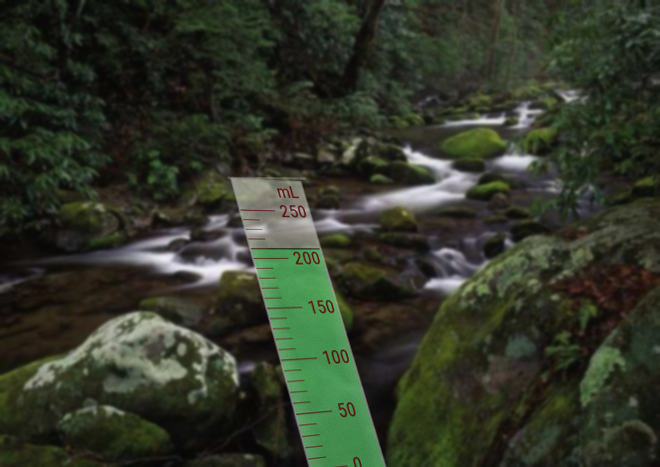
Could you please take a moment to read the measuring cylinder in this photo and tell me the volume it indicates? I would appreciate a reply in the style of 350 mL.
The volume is 210 mL
